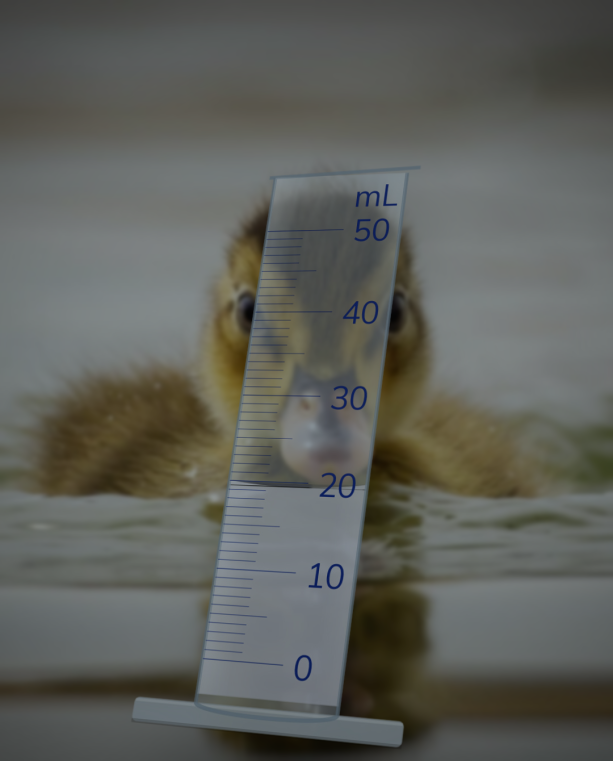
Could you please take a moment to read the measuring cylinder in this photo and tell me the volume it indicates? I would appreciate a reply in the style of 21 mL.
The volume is 19.5 mL
